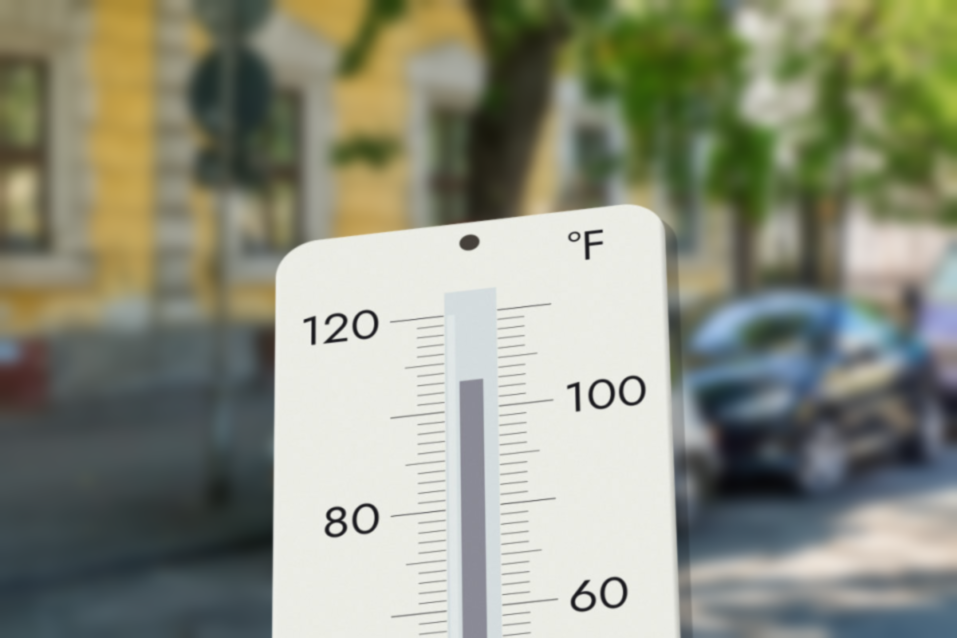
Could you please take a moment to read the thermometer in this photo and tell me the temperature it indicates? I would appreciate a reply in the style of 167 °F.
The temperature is 106 °F
